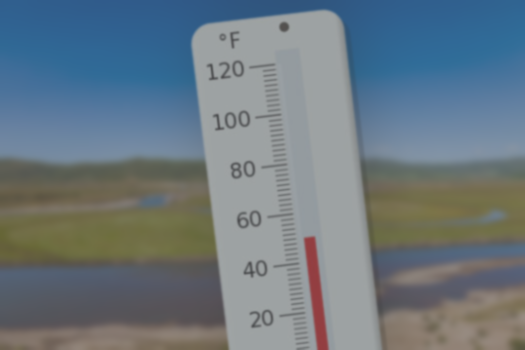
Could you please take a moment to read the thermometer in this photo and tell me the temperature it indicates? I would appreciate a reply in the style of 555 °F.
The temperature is 50 °F
